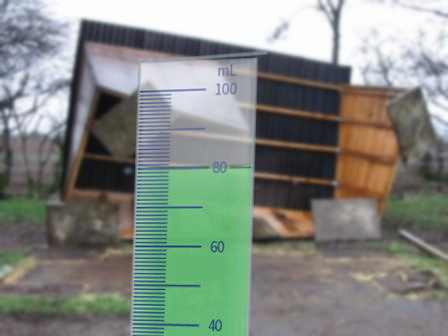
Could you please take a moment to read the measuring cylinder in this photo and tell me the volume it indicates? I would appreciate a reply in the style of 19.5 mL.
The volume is 80 mL
